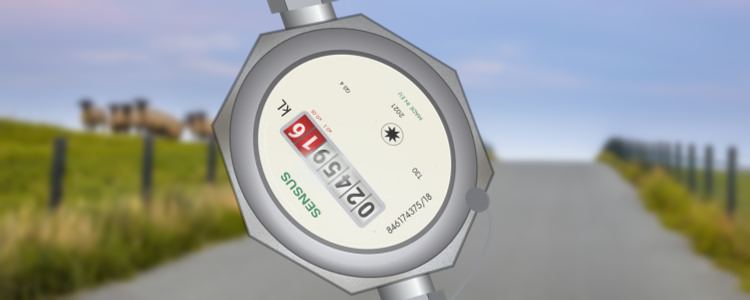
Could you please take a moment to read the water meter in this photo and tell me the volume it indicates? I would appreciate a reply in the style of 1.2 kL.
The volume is 2459.16 kL
